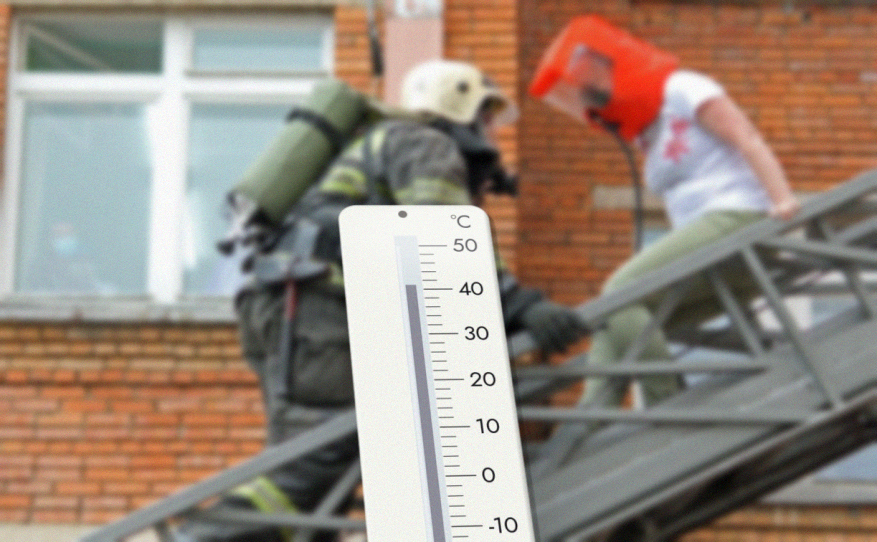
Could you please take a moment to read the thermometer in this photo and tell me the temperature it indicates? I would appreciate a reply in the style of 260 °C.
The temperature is 41 °C
